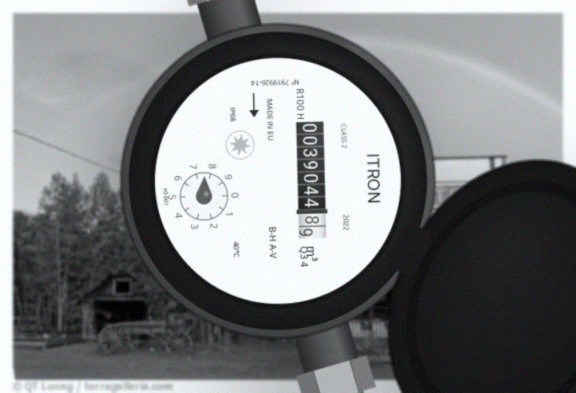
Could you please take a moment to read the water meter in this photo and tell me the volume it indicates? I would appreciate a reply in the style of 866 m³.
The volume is 39044.887 m³
